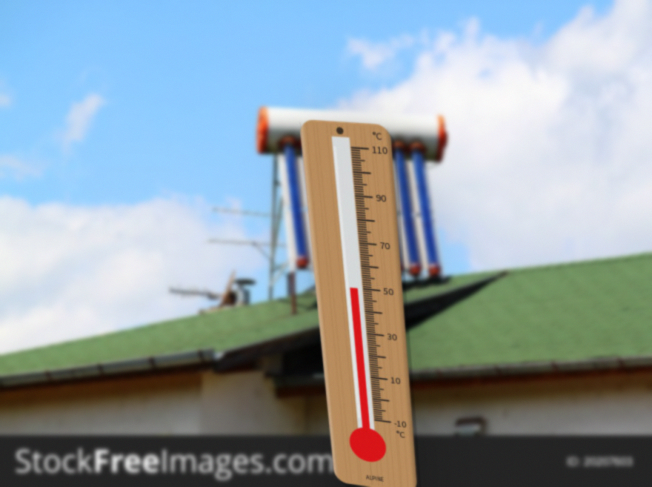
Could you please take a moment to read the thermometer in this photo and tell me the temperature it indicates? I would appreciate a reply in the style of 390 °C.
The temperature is 50 °C
